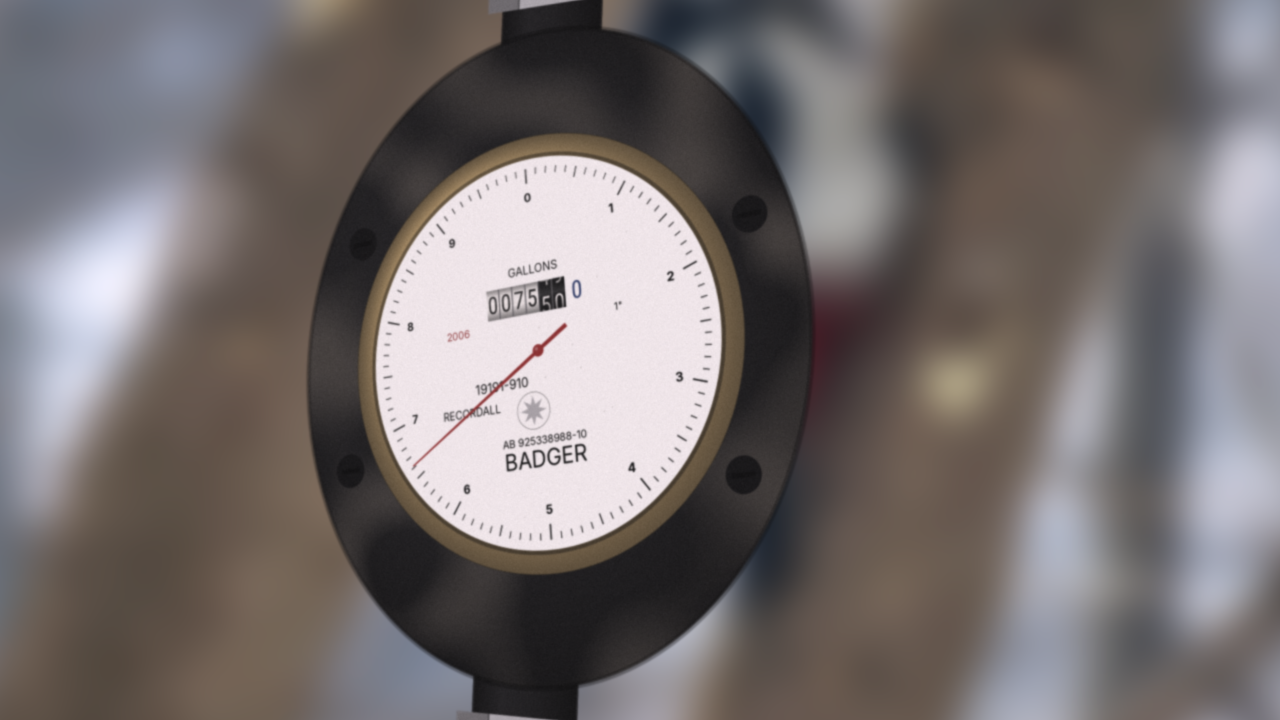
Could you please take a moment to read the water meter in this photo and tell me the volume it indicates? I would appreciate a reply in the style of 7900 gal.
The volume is 75496.6 gal
